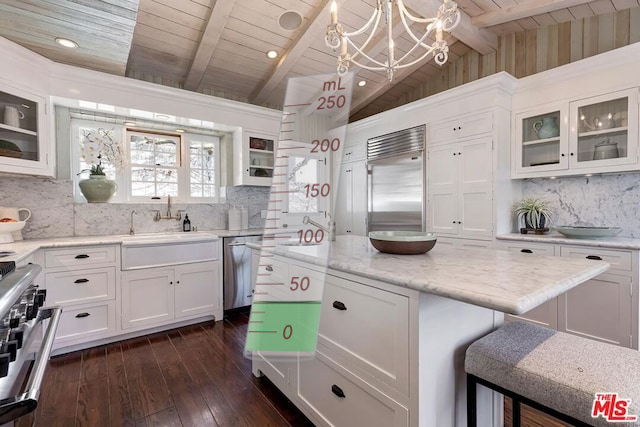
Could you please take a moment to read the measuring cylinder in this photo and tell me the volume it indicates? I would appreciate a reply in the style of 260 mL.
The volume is 30 mL
